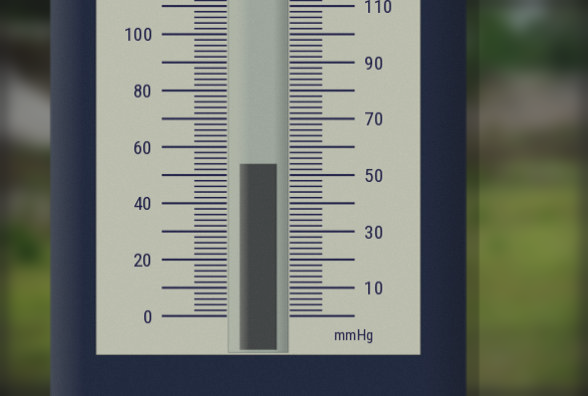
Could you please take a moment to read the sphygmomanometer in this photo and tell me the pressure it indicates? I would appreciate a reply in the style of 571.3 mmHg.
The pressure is 54 mmHg
